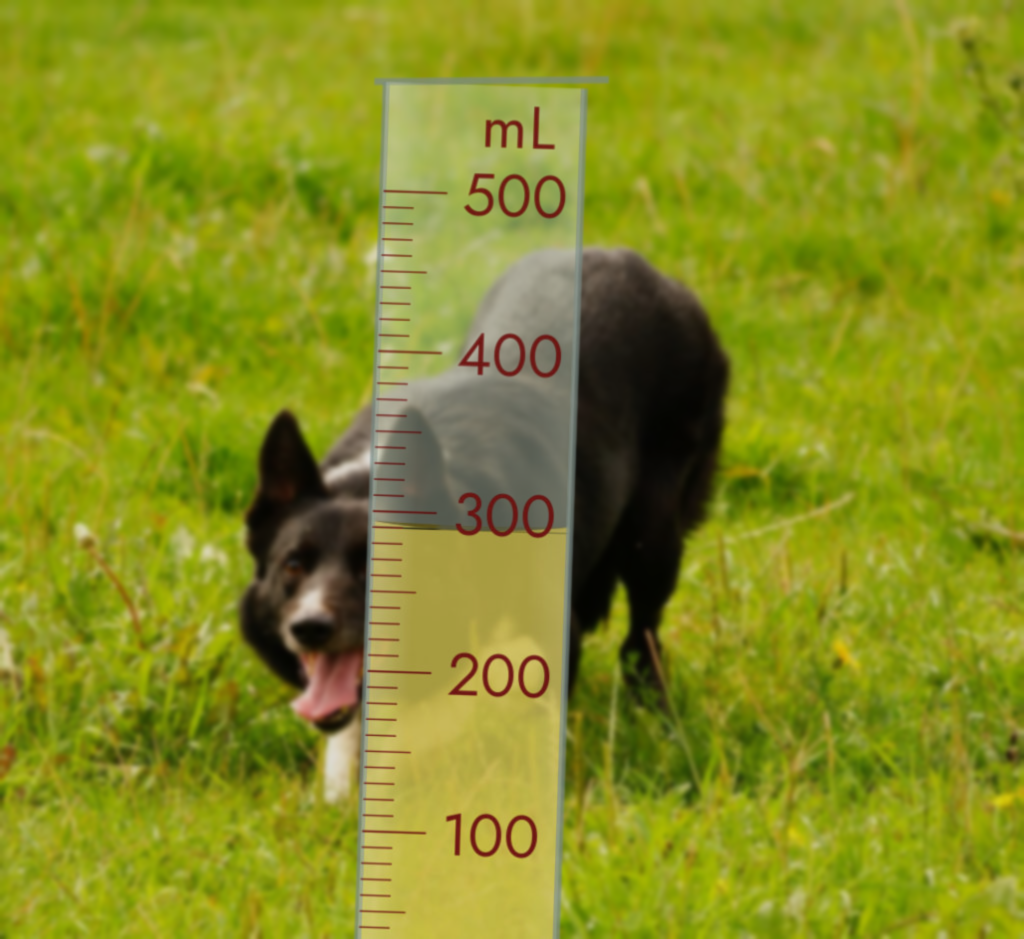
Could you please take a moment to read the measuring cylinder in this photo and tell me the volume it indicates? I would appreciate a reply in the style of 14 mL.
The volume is 290 mL
